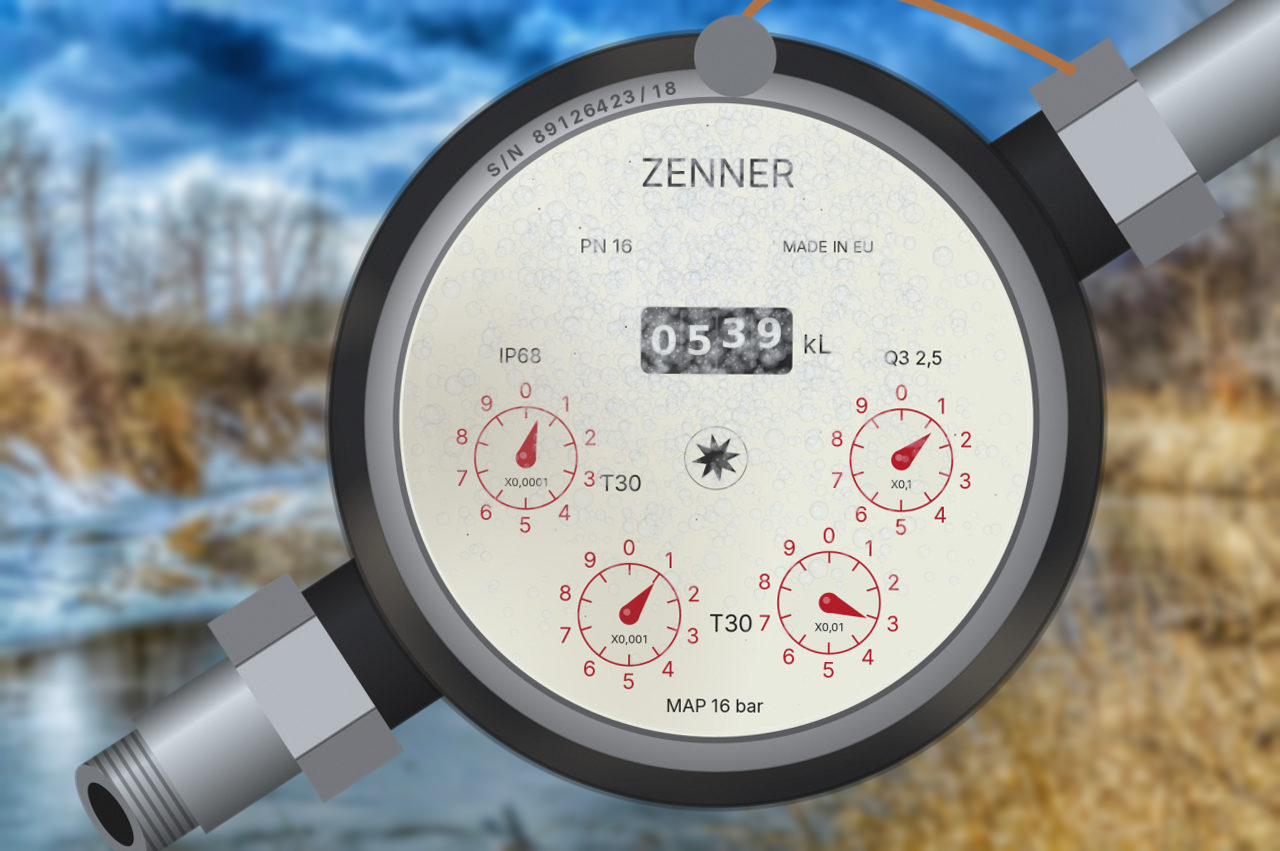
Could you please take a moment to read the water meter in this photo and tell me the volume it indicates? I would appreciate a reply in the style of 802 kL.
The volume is 539.1310 kL
